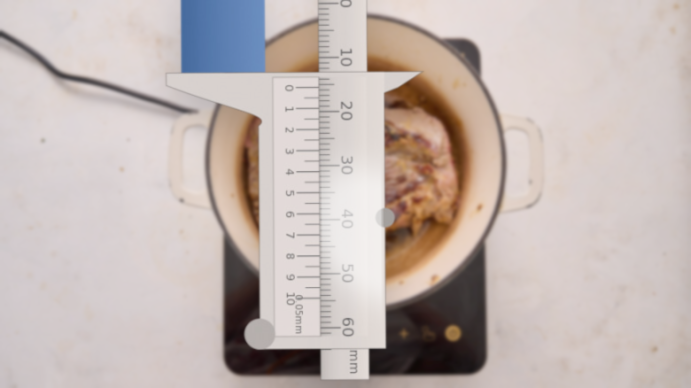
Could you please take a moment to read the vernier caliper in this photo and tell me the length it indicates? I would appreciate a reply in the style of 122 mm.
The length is 15.5 mm
